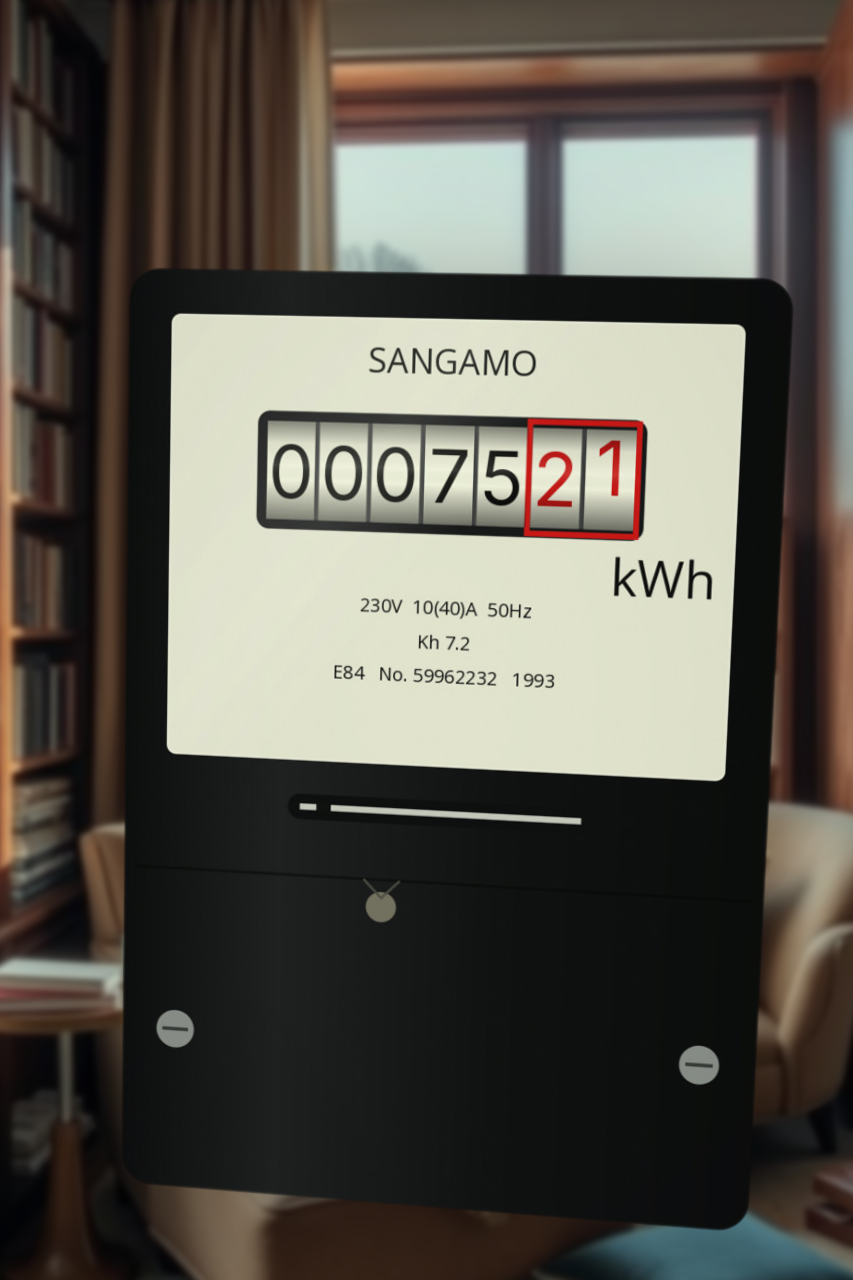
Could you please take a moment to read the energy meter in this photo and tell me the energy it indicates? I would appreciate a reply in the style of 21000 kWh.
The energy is 75.21 kWh
